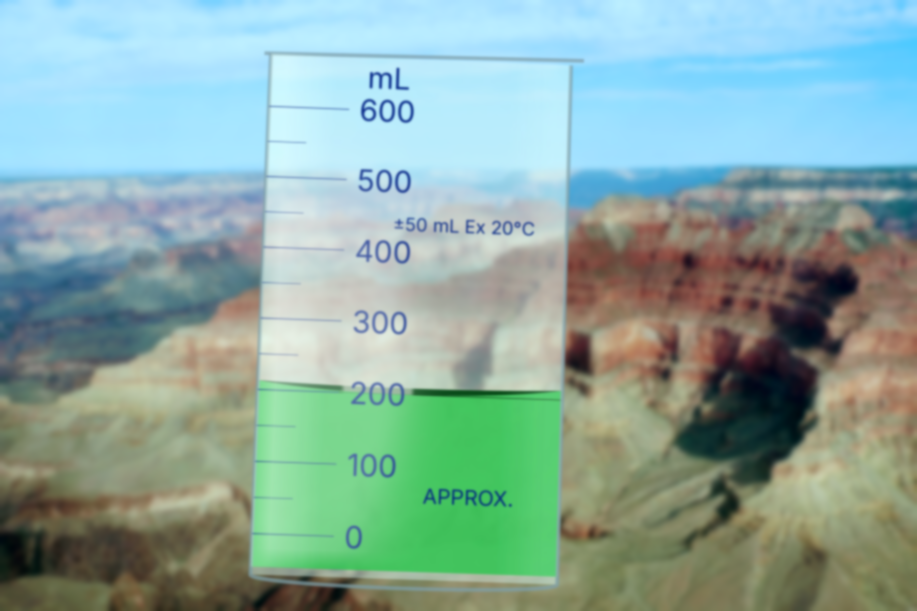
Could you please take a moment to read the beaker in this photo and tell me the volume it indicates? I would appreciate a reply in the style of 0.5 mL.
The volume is 200 mL
